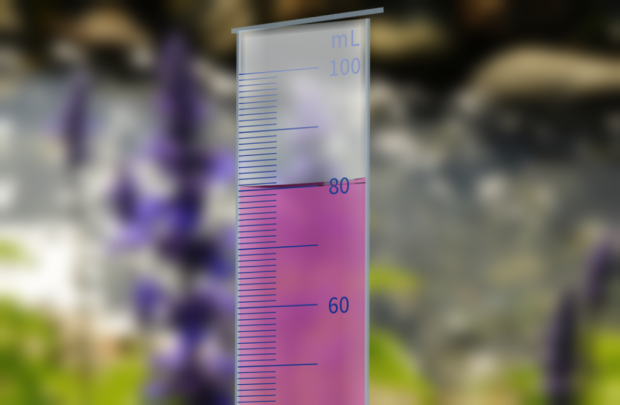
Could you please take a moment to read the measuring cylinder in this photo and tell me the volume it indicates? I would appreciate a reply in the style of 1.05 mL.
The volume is 80 mL
